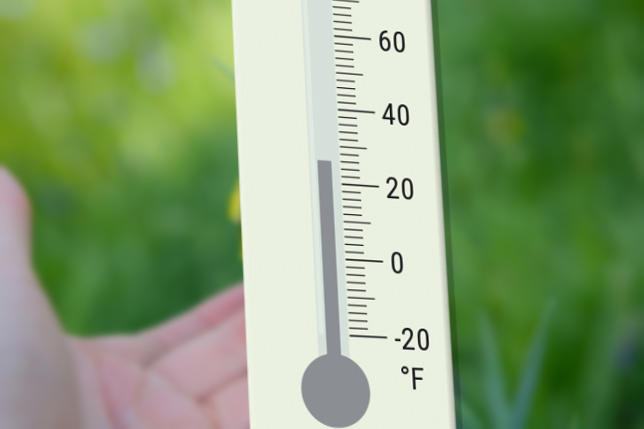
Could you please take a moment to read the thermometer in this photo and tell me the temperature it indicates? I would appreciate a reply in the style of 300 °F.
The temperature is 26 °F
